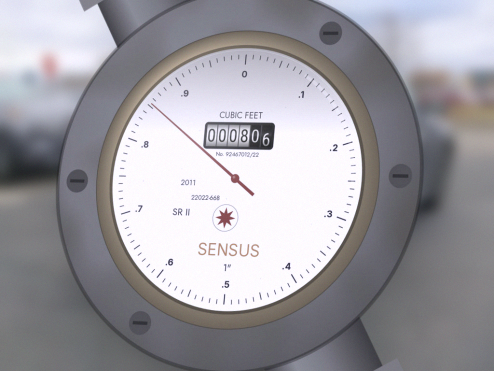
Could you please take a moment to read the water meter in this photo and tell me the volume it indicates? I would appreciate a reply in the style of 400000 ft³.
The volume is 805.85 ft³
